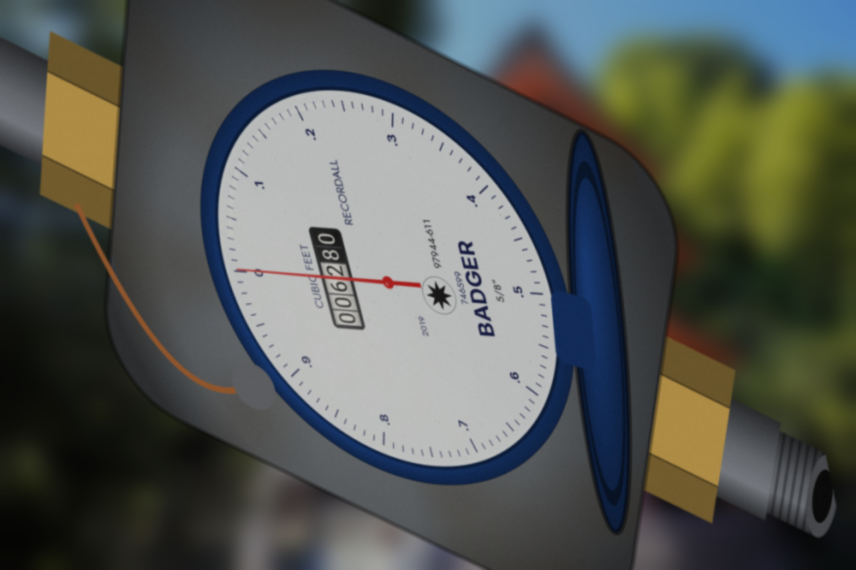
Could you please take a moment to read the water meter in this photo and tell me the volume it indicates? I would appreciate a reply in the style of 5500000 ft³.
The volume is 6280.00 ft³
